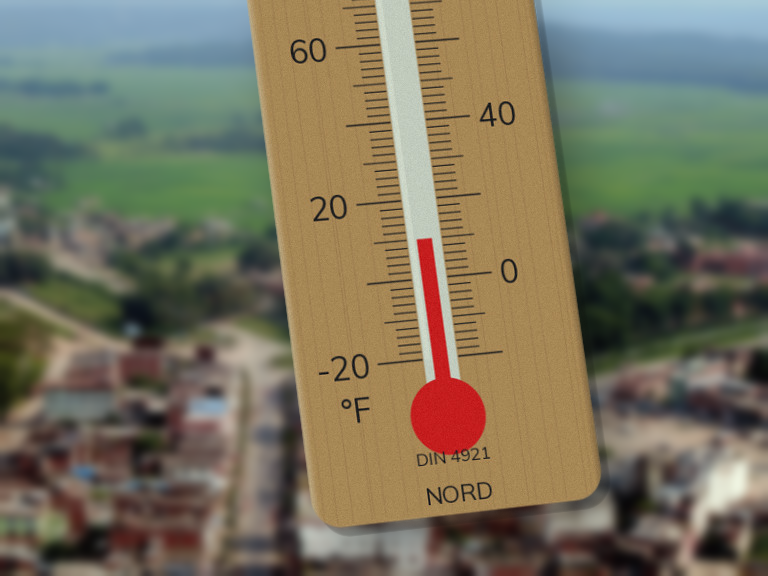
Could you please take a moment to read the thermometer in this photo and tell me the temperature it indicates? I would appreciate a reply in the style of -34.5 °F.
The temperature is 10 °F
